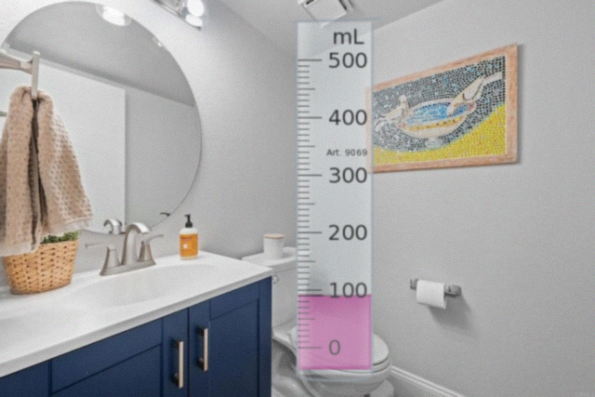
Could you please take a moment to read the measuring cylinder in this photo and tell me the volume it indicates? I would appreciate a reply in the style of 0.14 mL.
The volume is 90 mL
